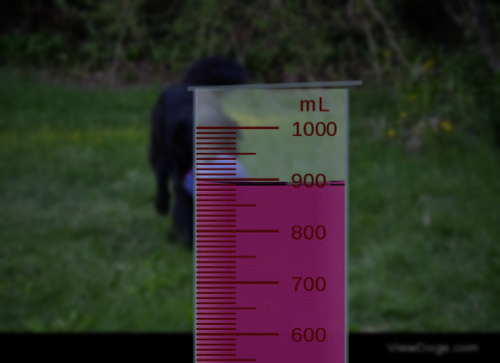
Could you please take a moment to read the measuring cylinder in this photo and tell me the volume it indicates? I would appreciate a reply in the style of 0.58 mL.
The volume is 890 mL
